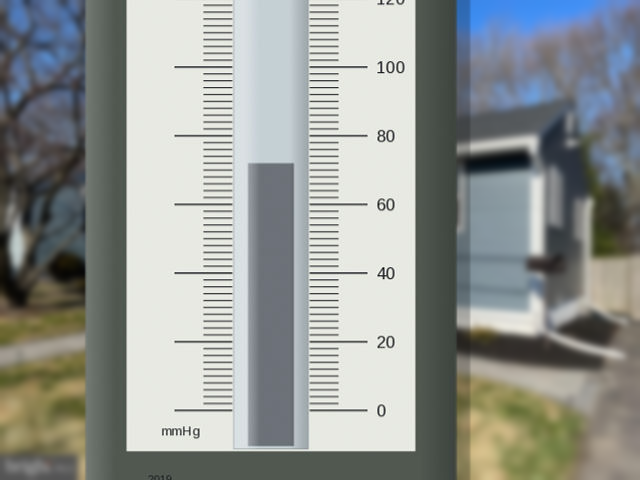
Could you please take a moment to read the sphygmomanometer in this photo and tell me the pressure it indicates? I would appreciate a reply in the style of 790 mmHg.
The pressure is 72 mmHg
